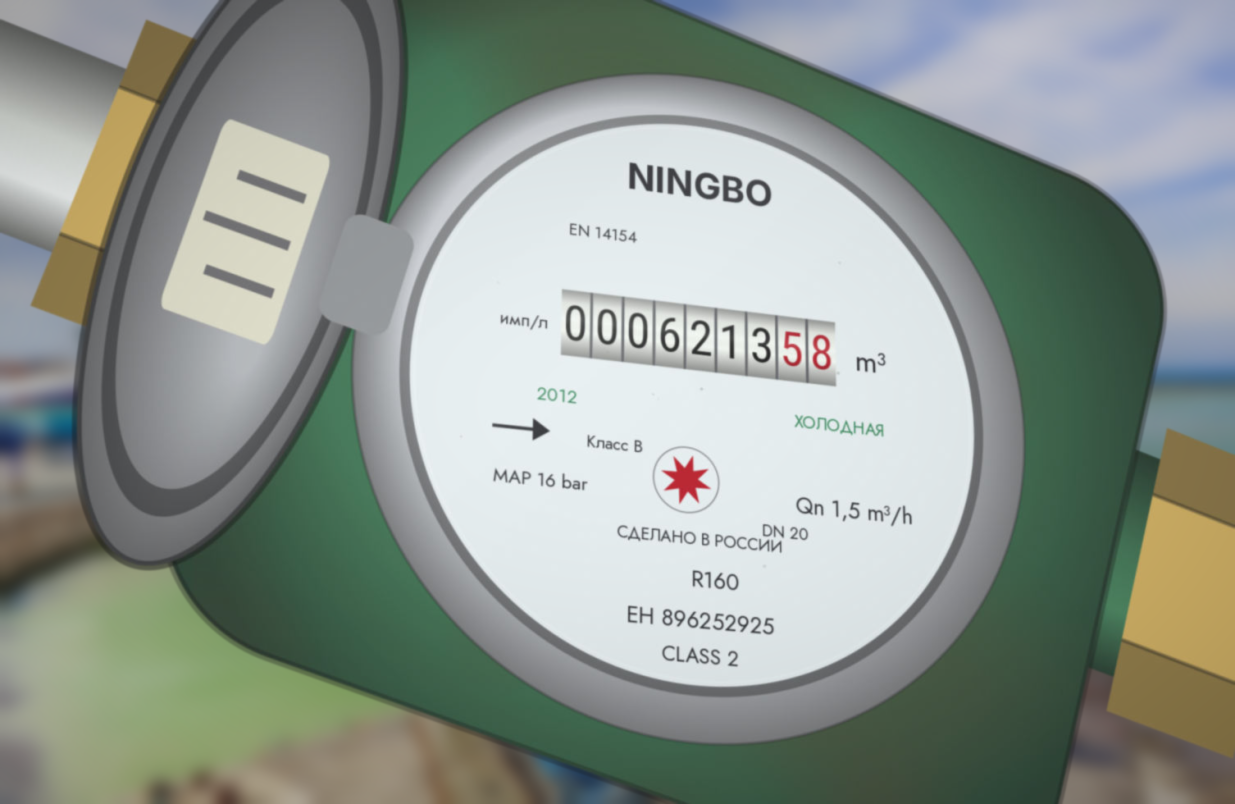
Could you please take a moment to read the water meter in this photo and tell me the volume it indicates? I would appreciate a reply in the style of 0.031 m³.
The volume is 6213.58 m³
